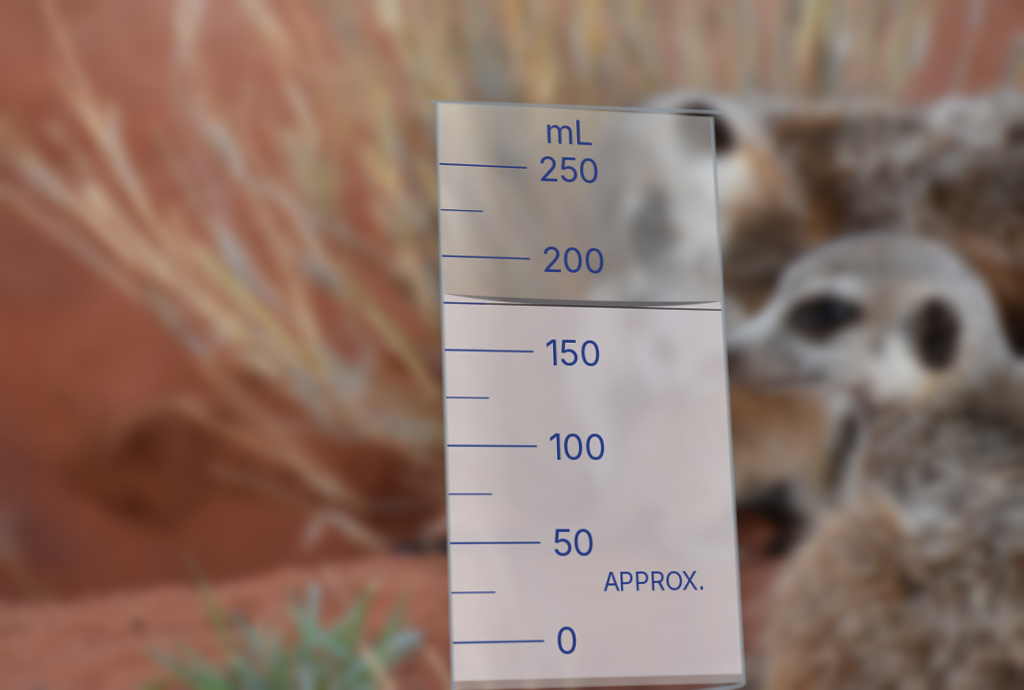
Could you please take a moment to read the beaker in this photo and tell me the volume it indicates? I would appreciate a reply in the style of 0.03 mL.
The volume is 175 mL
